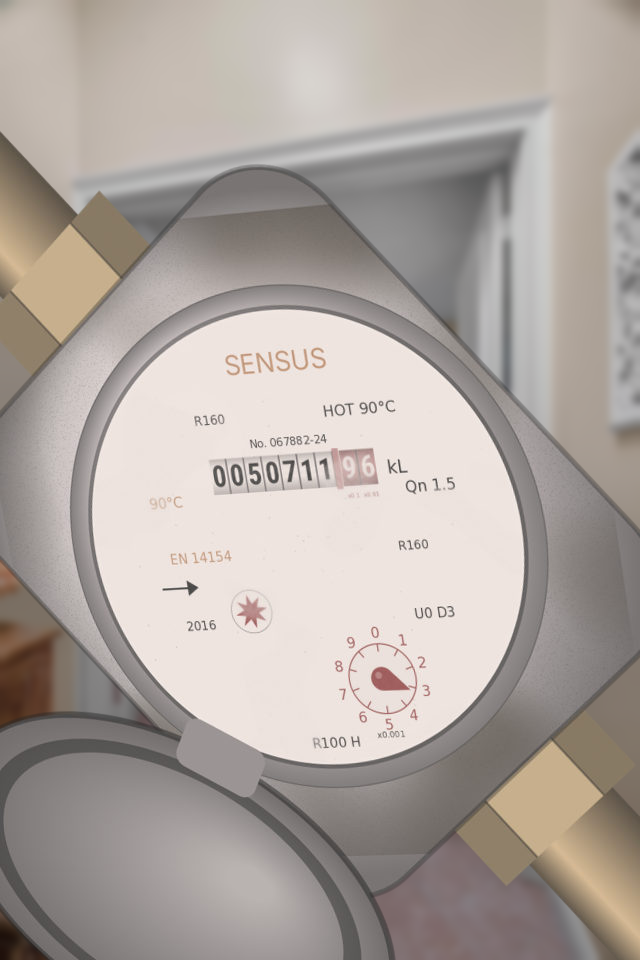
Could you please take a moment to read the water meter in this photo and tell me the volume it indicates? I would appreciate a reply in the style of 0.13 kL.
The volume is 50711.963 kL
